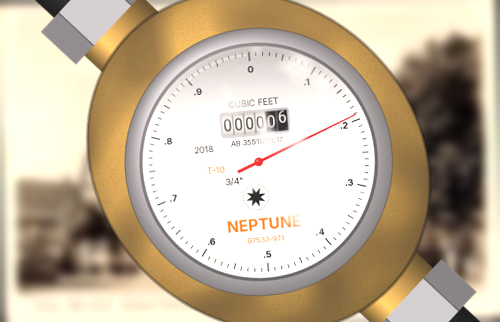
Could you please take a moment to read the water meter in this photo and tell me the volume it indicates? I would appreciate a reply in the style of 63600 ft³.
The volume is 6.19 ft³
